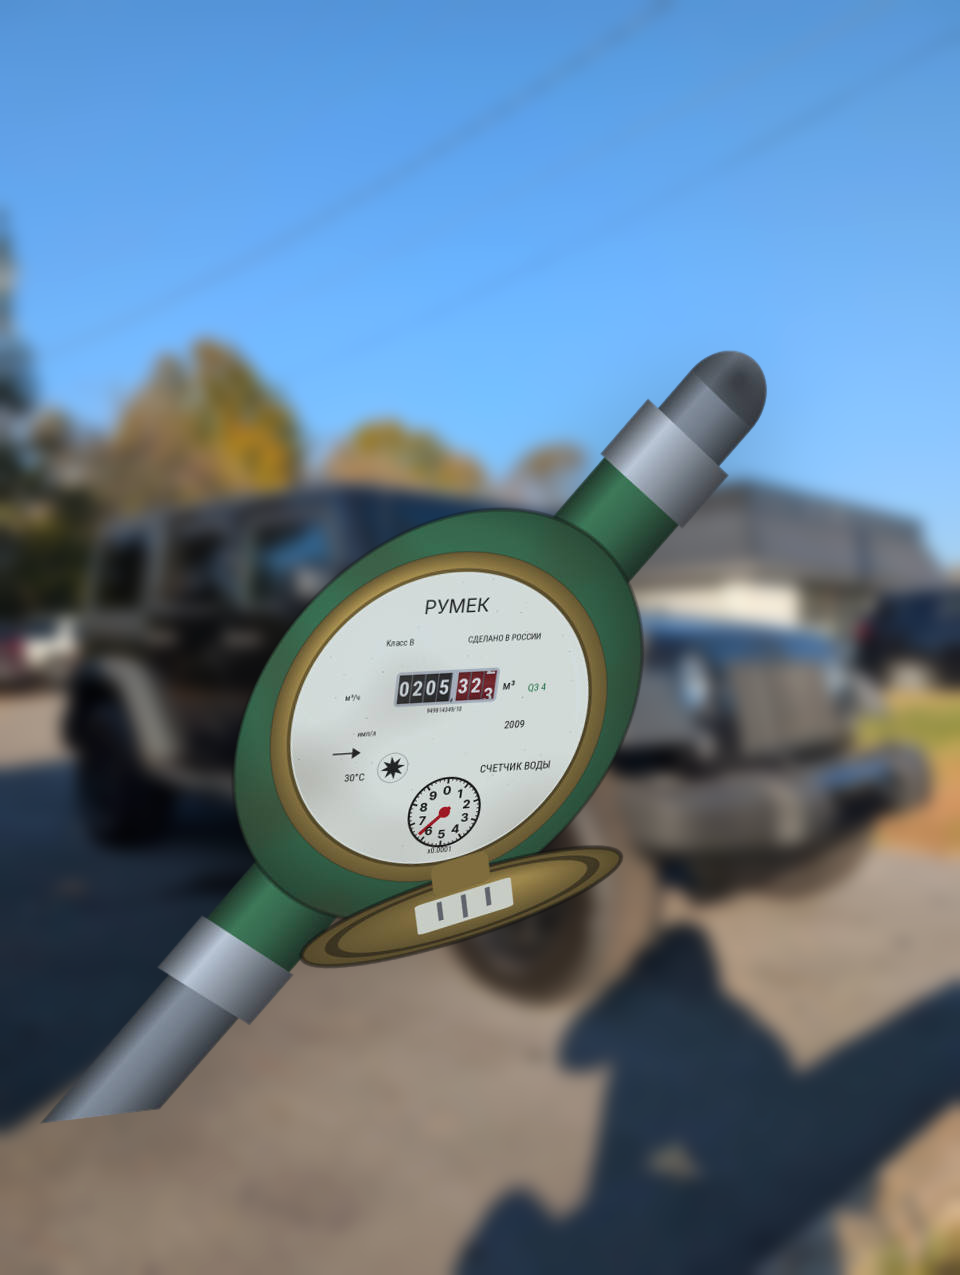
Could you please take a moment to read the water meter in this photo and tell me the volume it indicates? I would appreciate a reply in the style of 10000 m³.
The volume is 205.3226 m³
